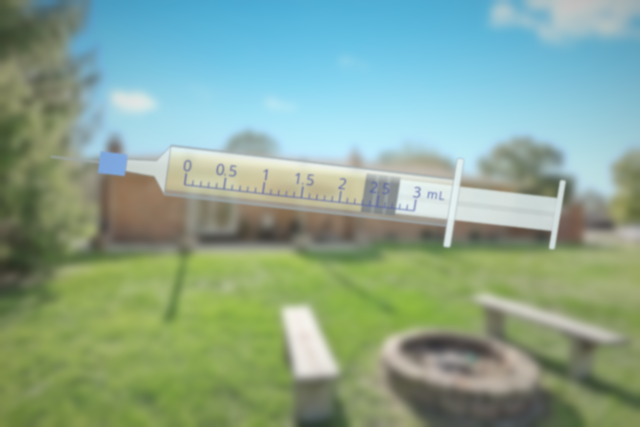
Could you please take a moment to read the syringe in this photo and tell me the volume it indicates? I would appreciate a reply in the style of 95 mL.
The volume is 2.3 mL
